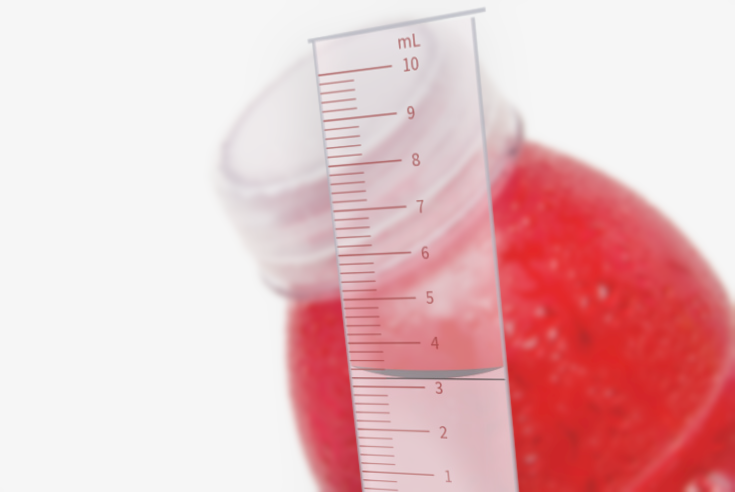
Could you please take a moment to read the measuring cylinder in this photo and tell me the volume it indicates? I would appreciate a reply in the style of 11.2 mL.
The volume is 3.2 mL
